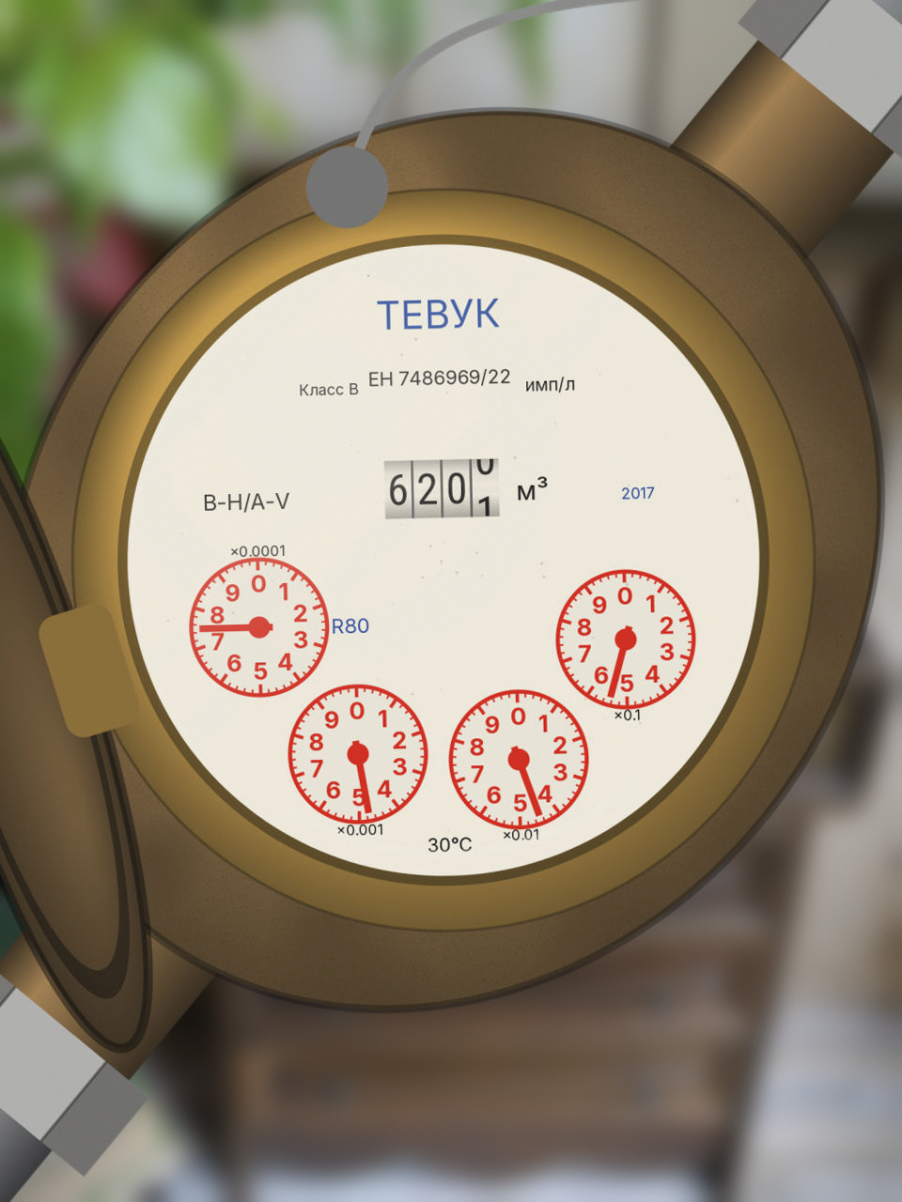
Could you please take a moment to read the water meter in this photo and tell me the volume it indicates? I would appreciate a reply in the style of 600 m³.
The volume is 6200.5447 m³
